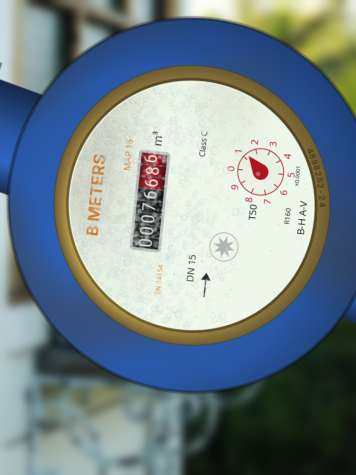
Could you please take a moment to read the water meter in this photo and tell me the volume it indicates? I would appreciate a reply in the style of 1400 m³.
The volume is 76.6861 m³
